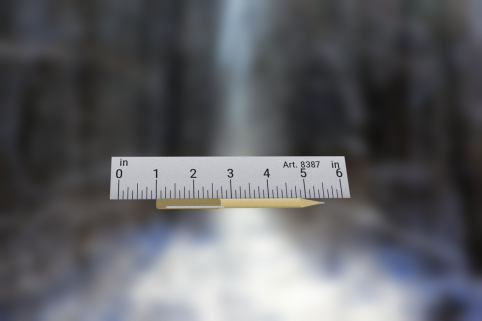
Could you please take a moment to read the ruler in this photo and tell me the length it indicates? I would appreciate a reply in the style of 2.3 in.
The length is 4.5 in
